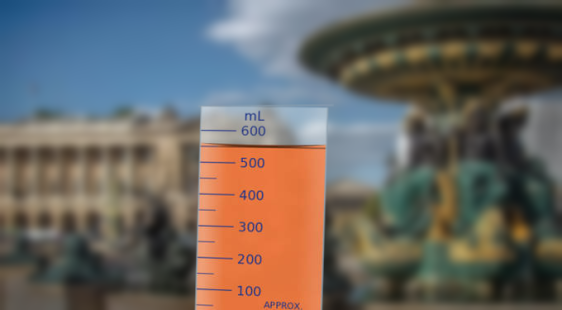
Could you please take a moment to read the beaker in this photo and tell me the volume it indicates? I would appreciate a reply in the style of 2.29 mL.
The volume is 550 mL
